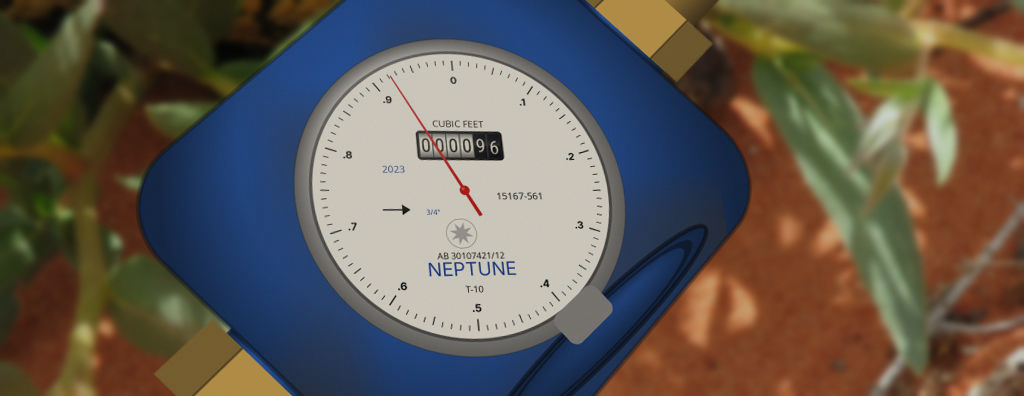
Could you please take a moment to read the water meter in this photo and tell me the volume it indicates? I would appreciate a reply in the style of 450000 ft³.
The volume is 95.92 ft³
